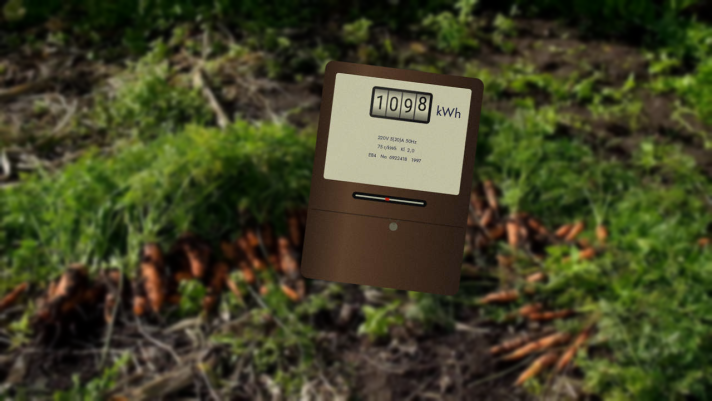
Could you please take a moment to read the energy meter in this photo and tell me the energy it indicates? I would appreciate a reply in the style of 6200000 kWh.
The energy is 1098 kWh
